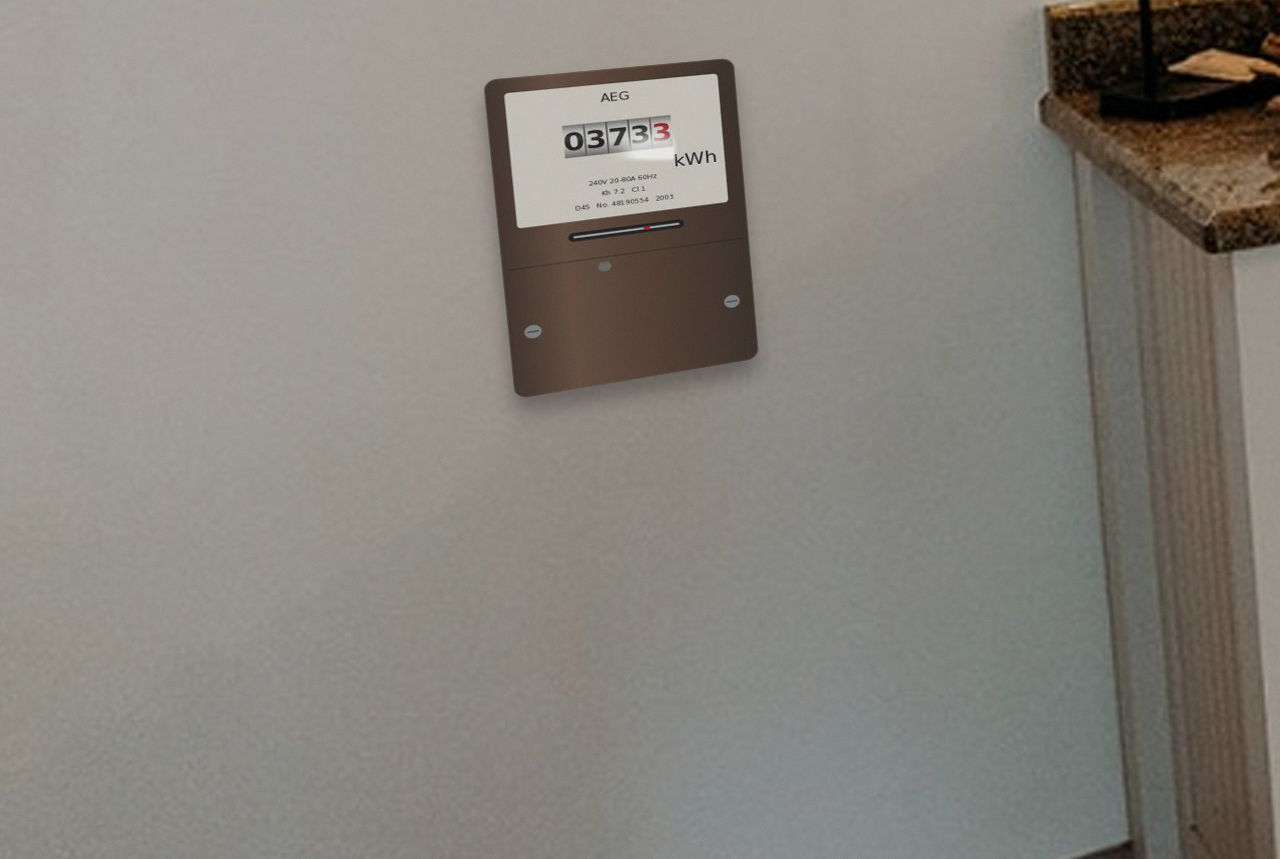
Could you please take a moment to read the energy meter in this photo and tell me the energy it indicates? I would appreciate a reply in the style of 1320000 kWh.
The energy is 373.3 kWh
